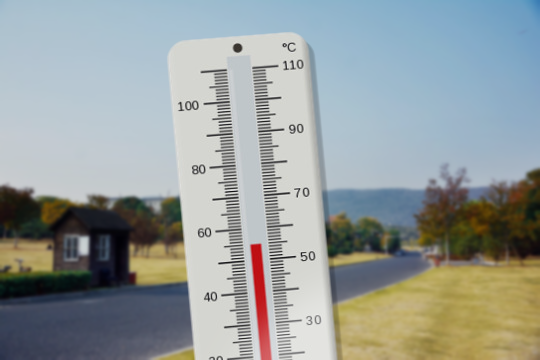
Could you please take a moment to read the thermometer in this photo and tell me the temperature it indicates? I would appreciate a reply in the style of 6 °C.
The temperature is 55 °C
